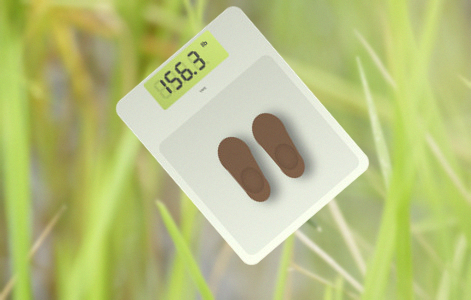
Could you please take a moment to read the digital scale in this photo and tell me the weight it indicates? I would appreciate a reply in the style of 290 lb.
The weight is 156.3 lb
